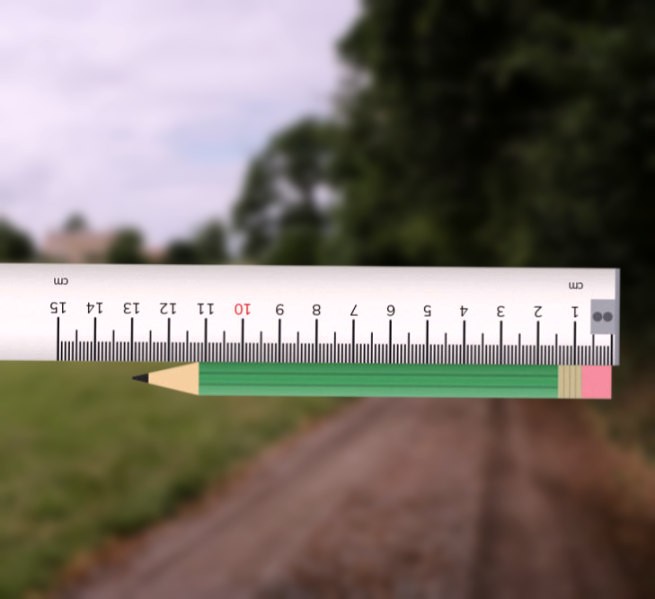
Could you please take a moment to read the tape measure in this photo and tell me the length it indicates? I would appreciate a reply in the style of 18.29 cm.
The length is 13 cm
